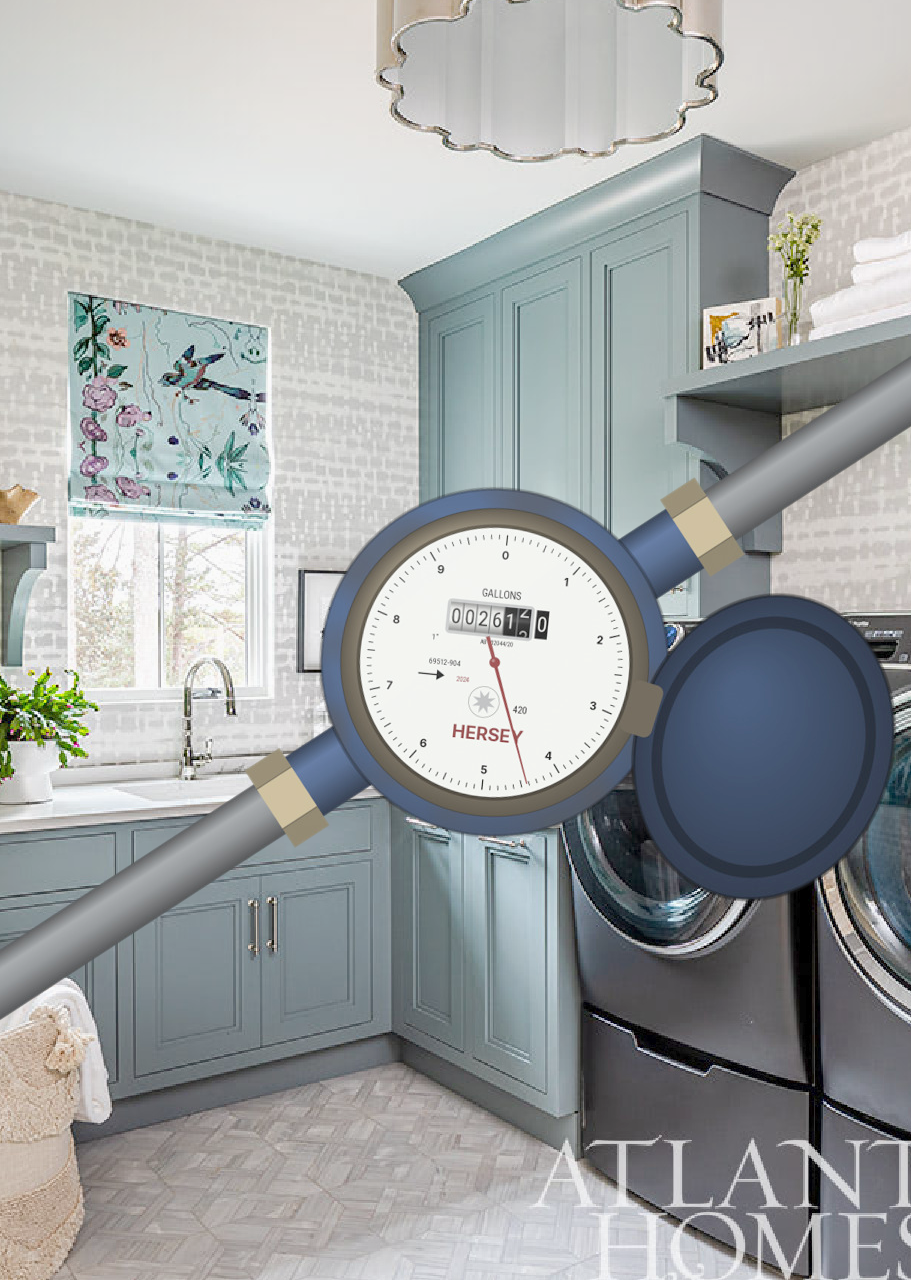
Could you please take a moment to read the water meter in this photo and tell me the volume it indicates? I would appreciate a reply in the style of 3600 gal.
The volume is 26124.4 gal
